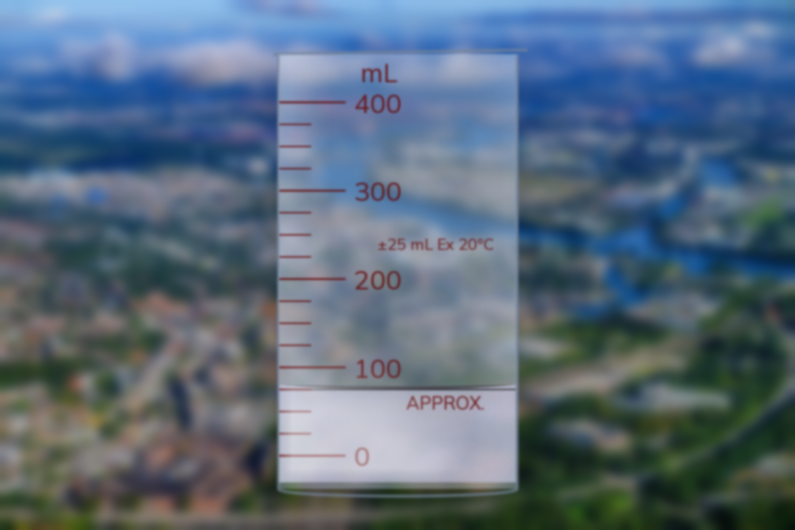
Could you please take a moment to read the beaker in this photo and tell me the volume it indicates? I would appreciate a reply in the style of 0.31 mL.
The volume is 75 mL
